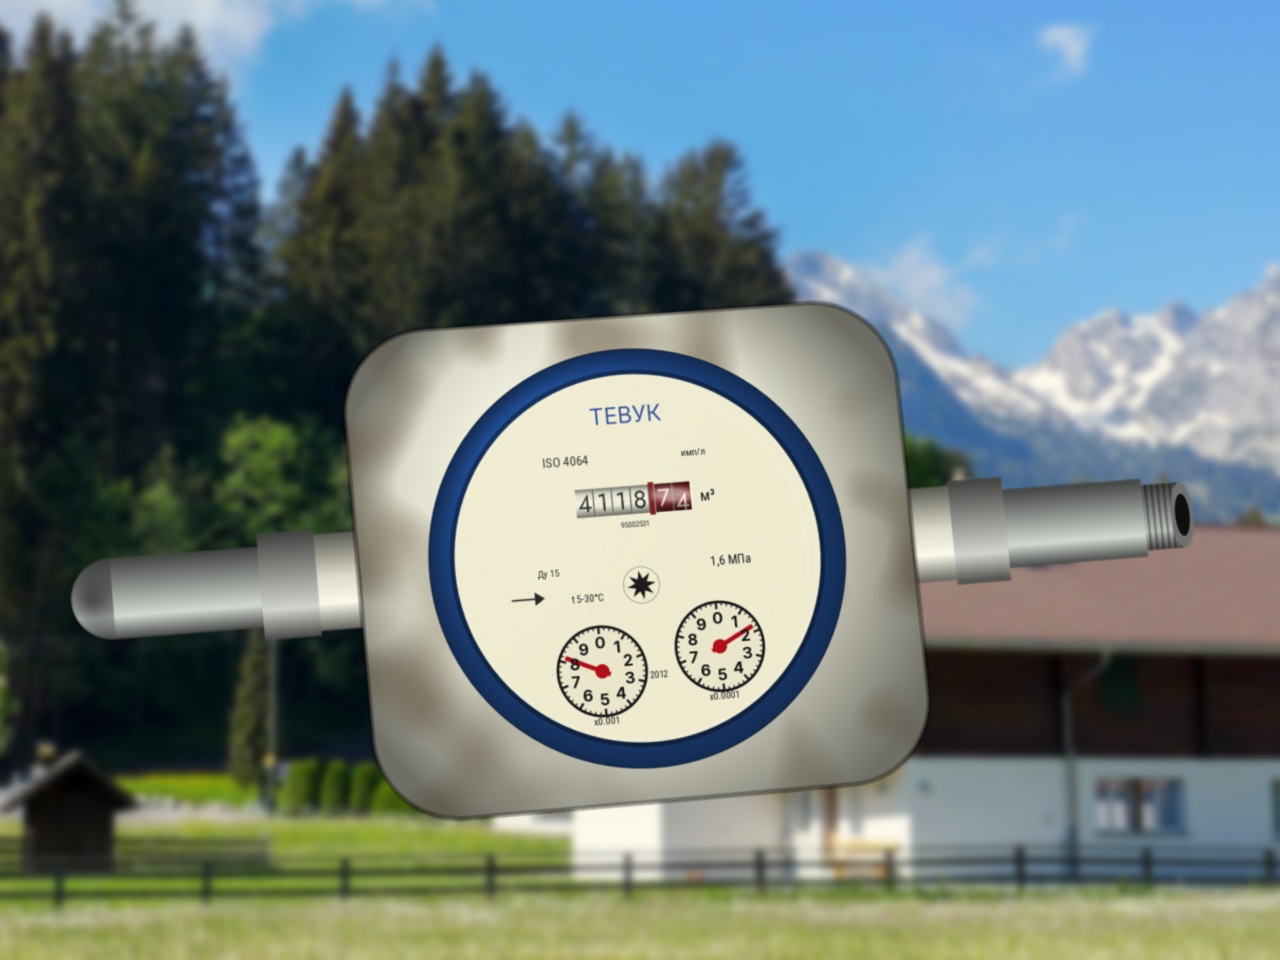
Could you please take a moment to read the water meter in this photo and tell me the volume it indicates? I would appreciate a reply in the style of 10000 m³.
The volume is 4118.7381 m³
